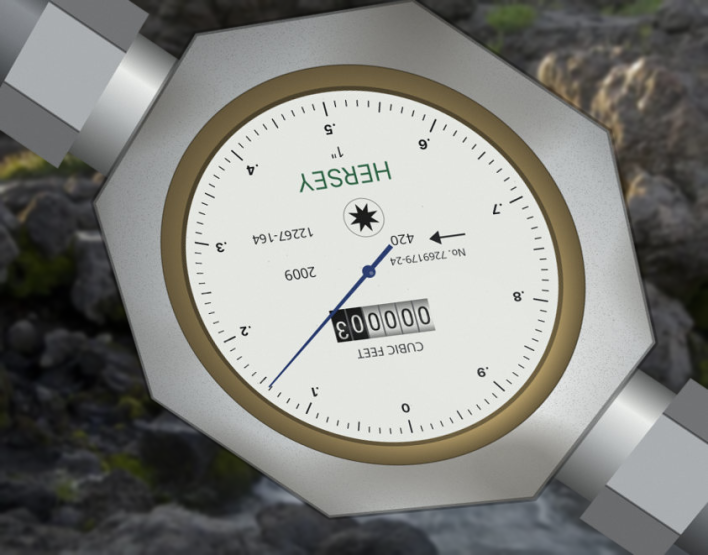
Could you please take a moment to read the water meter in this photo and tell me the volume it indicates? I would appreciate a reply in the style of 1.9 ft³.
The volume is 3.14 ft³
